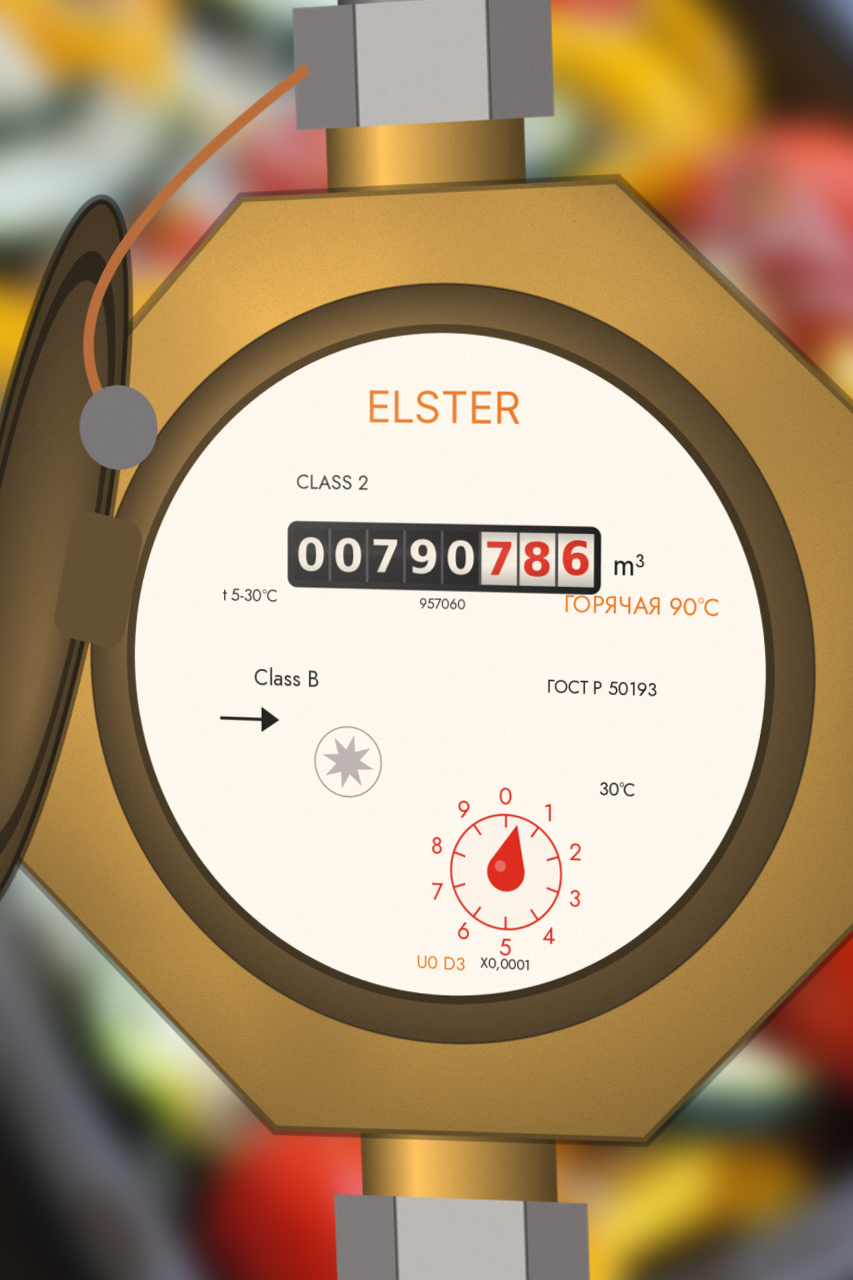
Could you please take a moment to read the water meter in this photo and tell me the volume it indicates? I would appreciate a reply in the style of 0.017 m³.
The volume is 790.7860 m³
